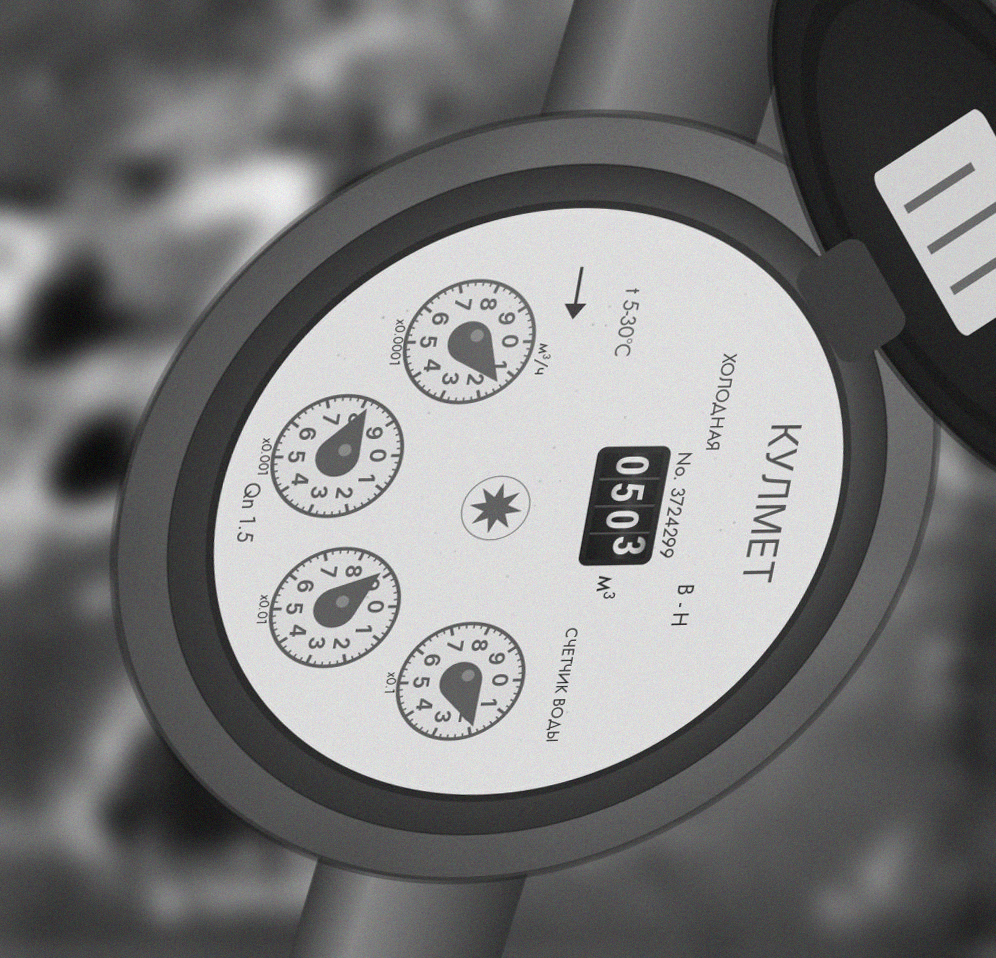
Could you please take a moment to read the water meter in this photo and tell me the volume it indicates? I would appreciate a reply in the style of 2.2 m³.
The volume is 503.1881 m³
